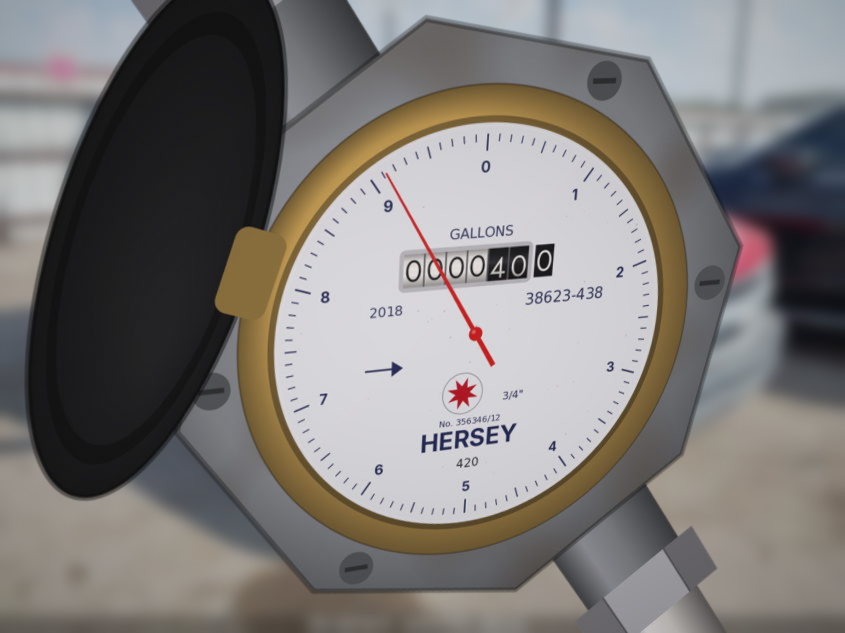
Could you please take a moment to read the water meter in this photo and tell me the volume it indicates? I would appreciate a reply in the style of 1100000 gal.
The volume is 399.1 gal
